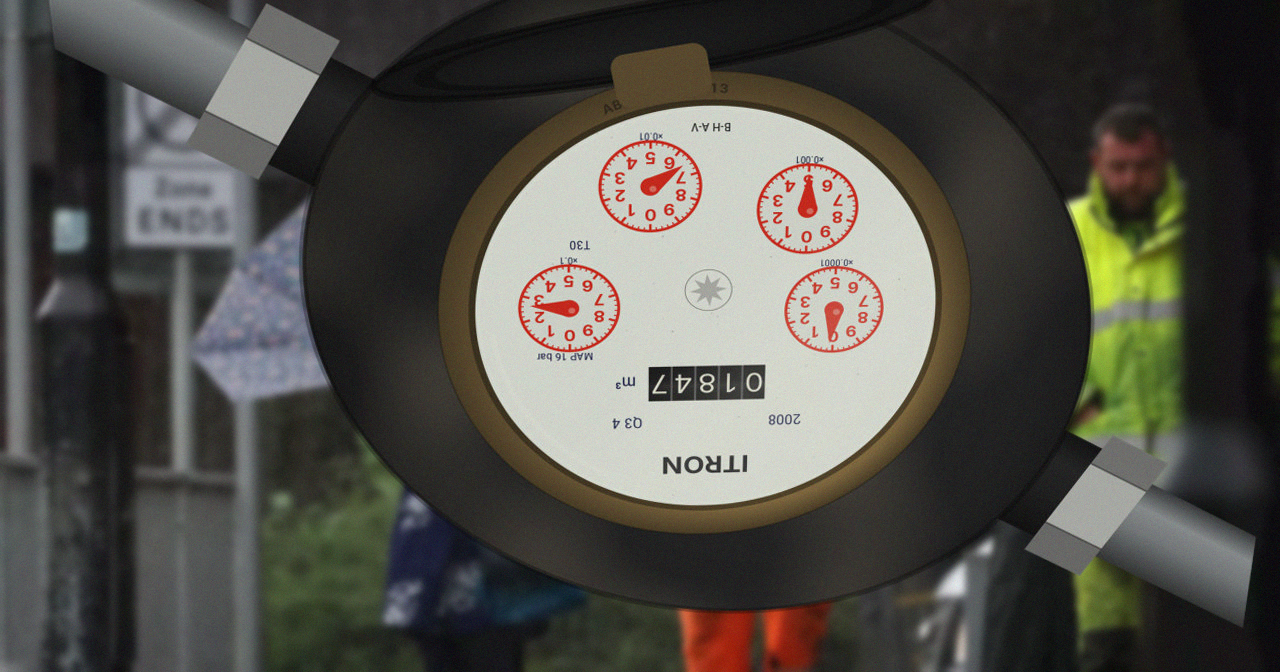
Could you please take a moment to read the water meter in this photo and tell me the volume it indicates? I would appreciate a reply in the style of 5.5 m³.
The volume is 1847.2650 m³
